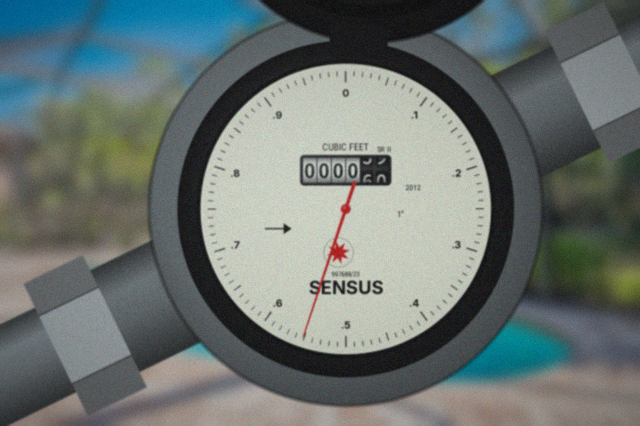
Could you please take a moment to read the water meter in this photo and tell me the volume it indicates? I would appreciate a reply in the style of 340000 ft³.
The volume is 59.55 ft³
